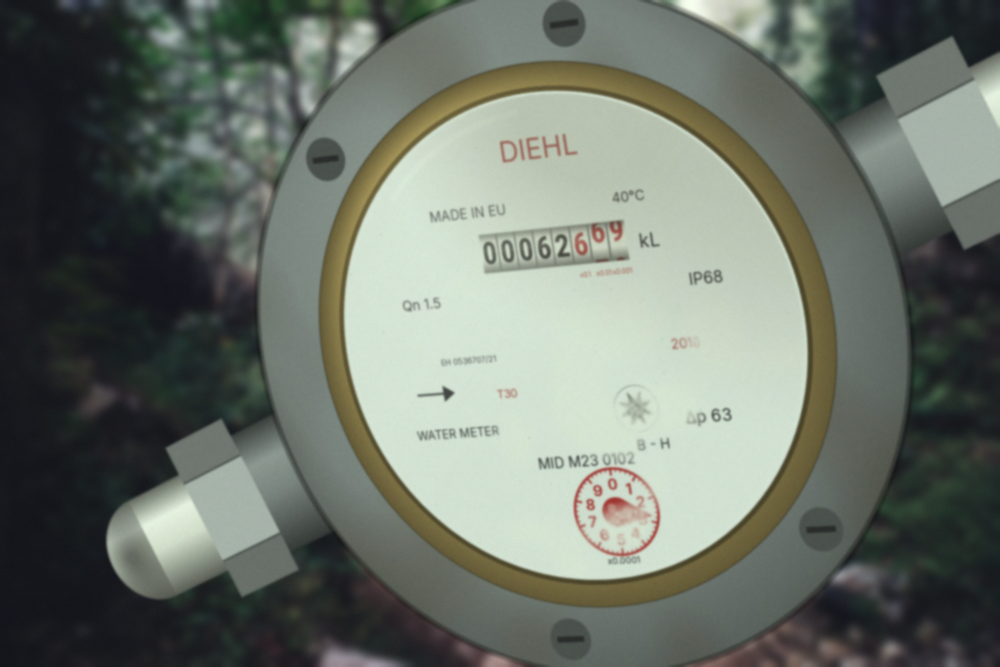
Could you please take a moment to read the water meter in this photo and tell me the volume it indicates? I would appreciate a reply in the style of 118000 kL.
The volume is 62.6692 kL
